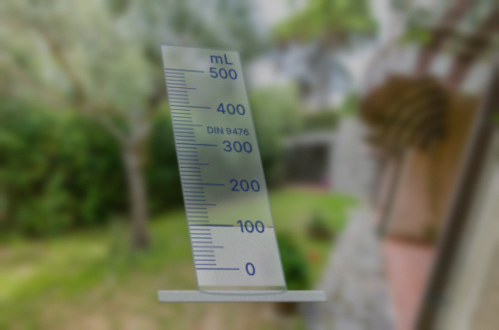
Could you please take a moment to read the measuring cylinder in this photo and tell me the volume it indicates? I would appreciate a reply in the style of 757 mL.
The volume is 100 mL
